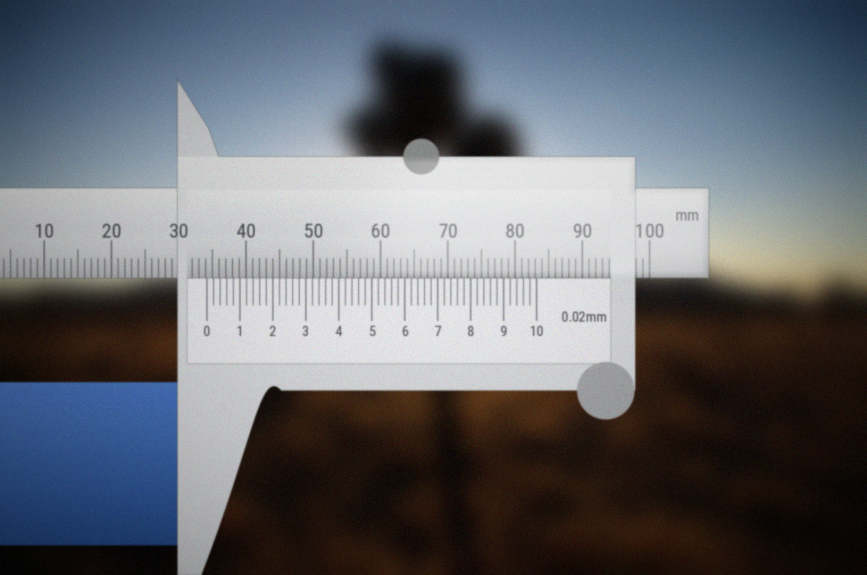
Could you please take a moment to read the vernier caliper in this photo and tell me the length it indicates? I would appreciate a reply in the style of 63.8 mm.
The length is 34.2 mm
